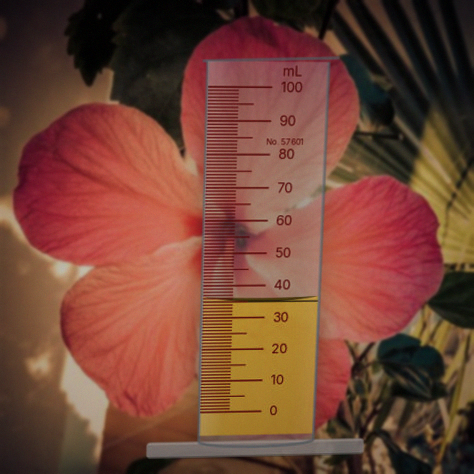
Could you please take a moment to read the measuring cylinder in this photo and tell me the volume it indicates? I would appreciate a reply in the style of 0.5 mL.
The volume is 35 mL
